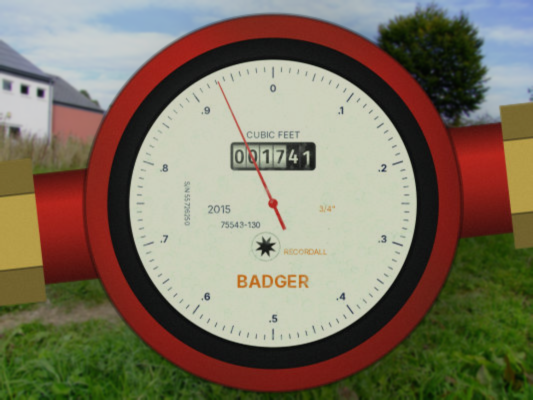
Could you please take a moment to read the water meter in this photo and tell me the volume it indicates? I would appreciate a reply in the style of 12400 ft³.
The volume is 1740.93 ft³
